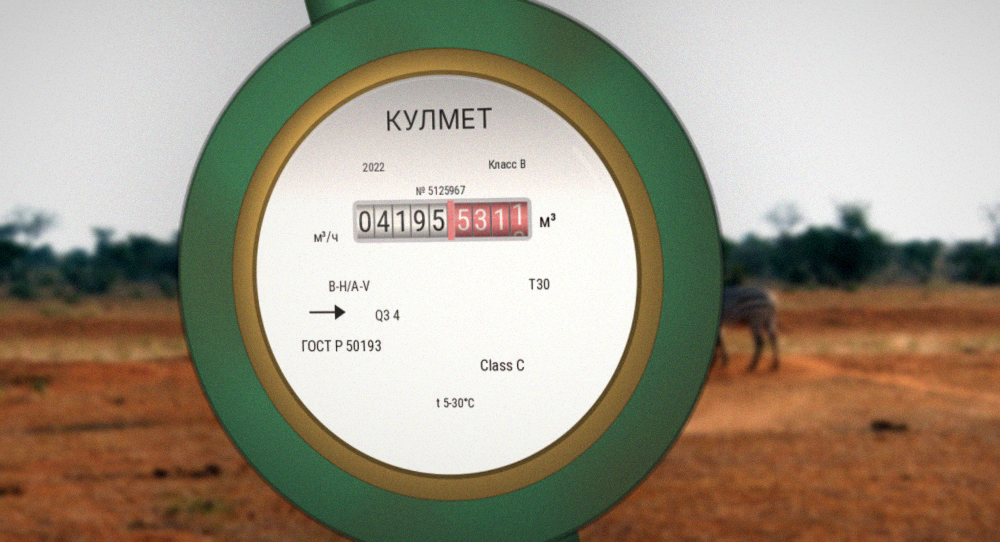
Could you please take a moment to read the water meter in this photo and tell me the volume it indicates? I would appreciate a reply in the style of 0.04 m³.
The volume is 4195.5311 m³
